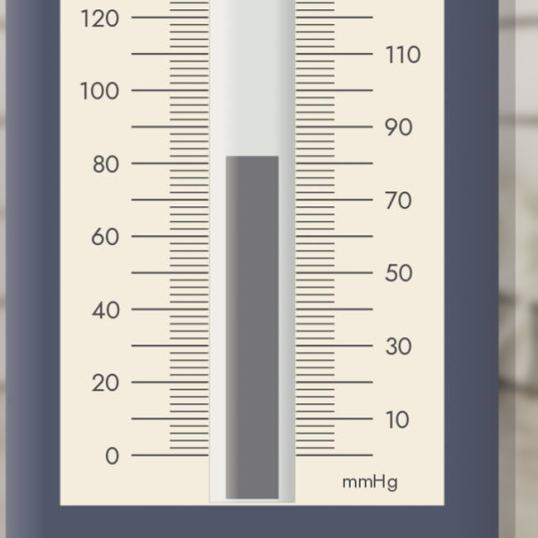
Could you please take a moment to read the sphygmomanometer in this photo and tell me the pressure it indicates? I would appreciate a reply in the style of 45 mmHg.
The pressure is 82 mmHg
